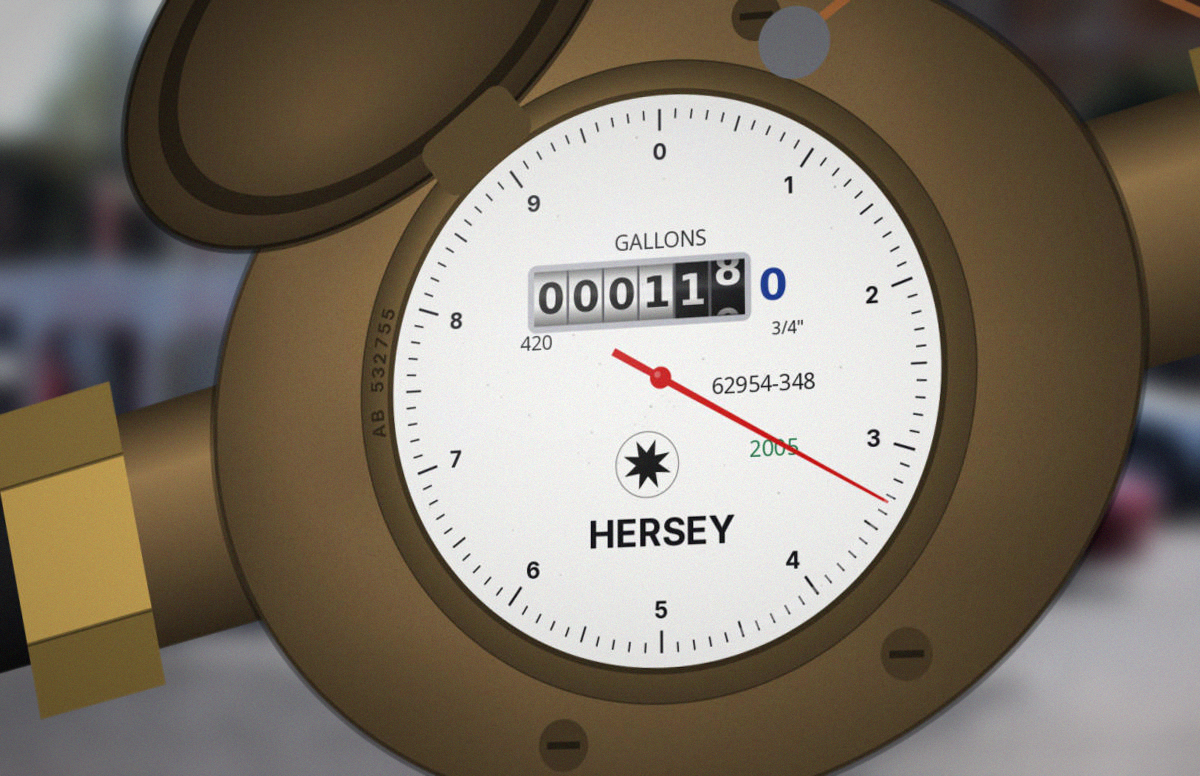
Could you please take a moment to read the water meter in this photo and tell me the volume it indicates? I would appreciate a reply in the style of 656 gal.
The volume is 1183.3 gal
